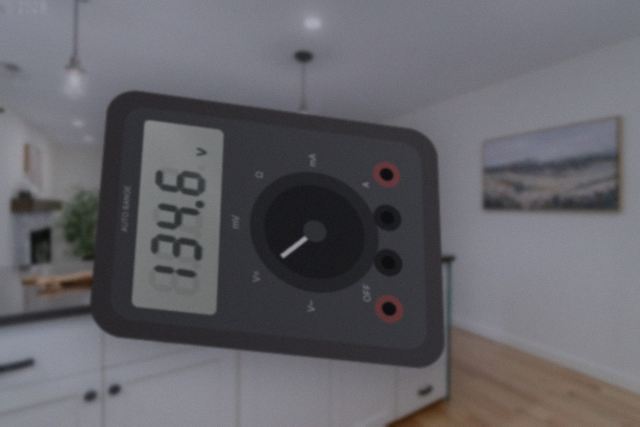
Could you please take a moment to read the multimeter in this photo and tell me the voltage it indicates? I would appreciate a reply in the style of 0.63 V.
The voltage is 134.6 V
